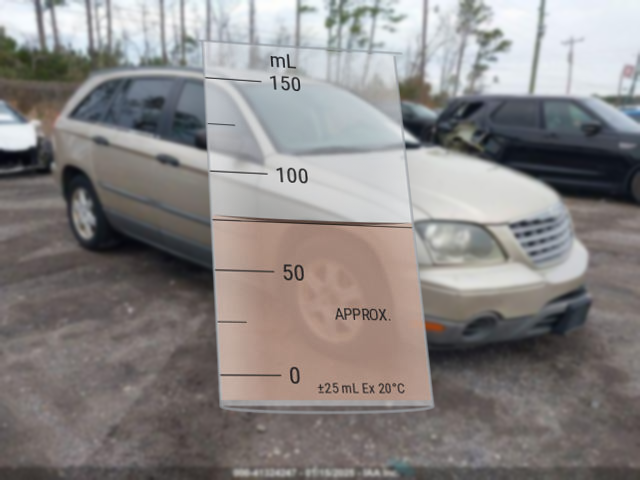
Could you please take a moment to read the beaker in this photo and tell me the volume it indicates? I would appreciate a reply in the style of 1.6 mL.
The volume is 75 mL
